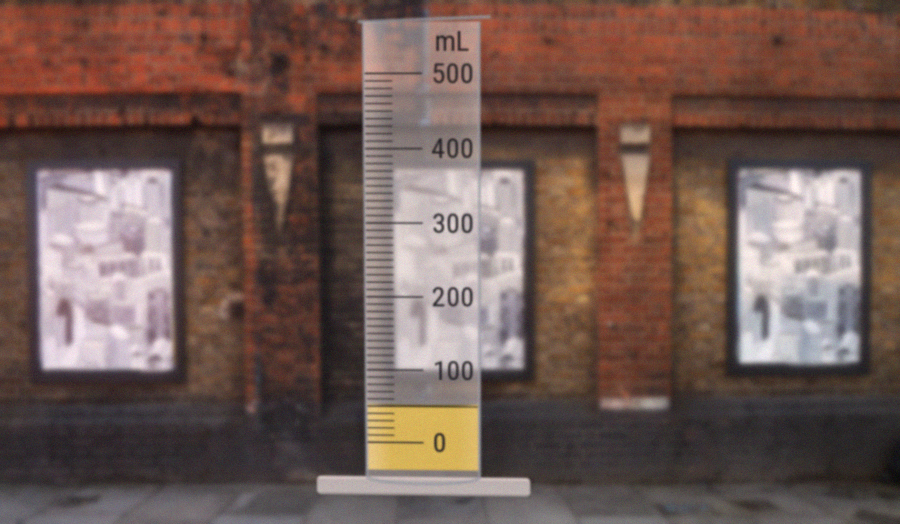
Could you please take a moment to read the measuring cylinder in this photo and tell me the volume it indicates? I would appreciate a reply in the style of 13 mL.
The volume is 50 mL
